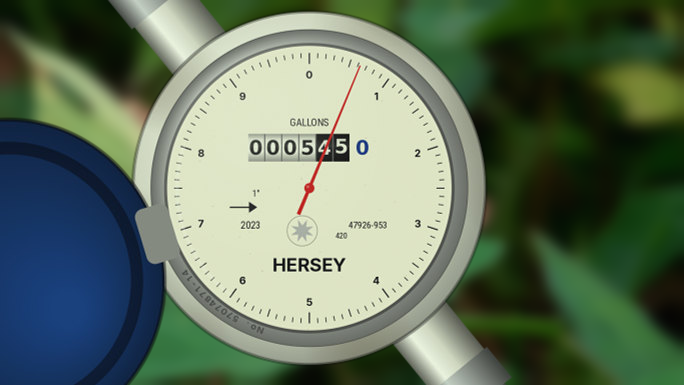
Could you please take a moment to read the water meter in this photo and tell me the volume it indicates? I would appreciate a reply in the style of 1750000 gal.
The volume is 5450.6 gal
